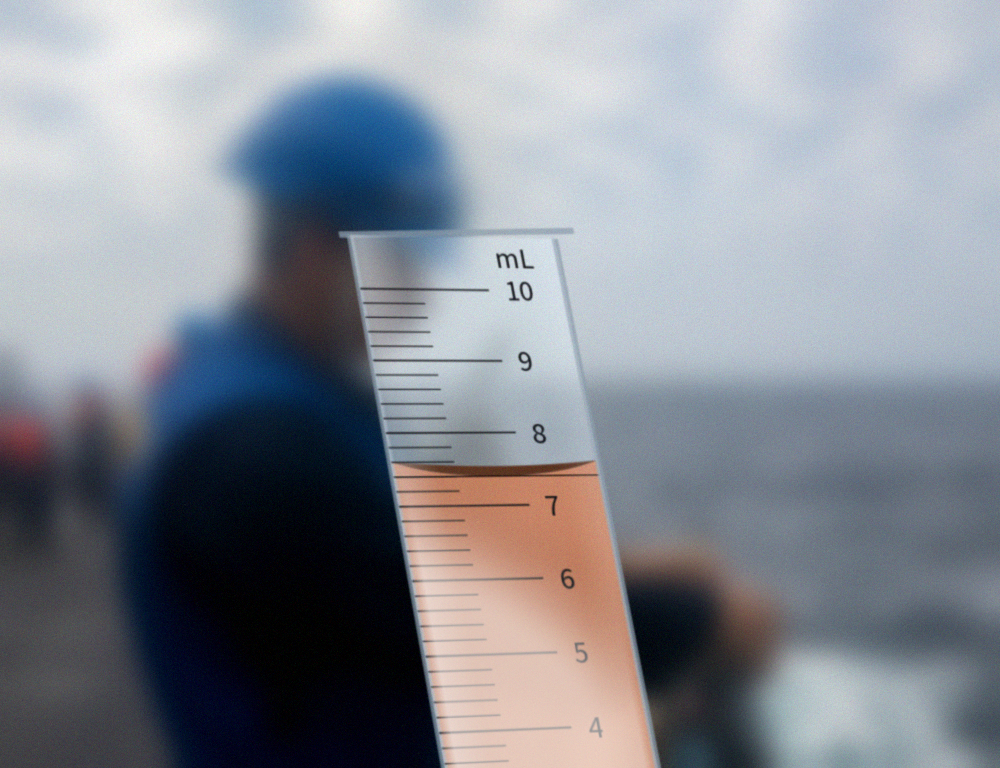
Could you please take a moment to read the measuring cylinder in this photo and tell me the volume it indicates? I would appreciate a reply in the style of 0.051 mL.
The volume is 7.4 mL
